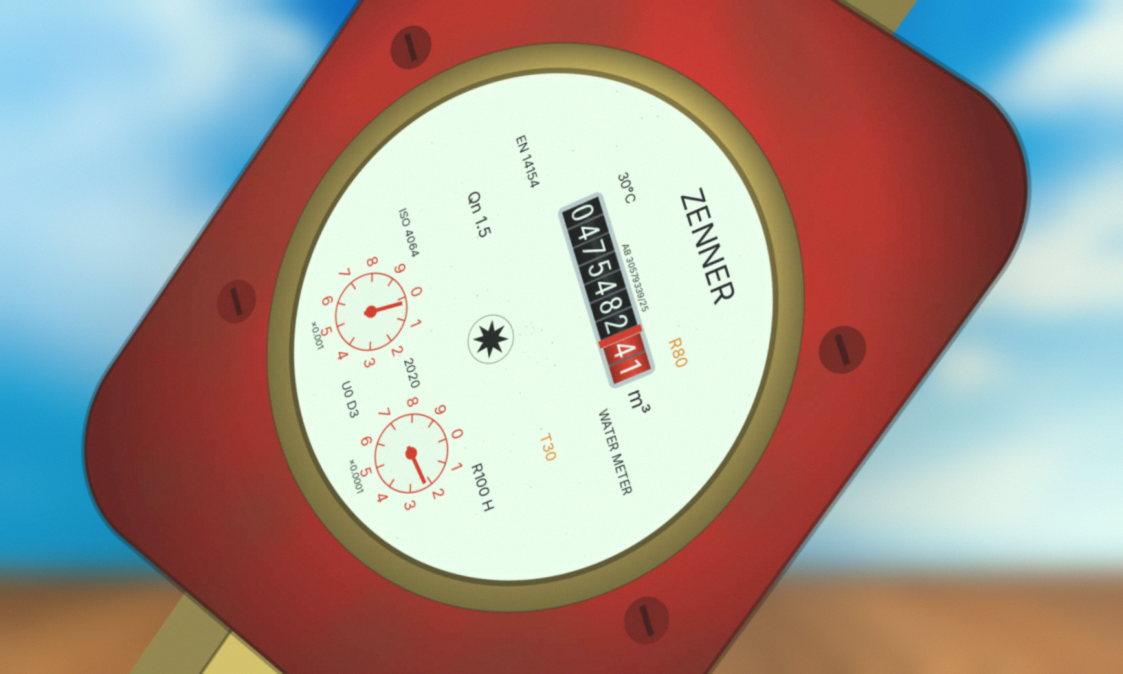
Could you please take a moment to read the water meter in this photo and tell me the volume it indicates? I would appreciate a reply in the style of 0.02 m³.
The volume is 475482.4102 m³
